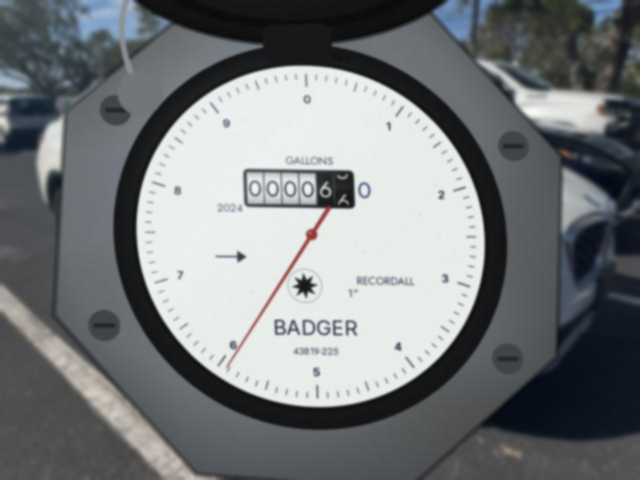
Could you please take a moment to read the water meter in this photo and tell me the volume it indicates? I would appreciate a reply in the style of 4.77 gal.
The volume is 655.9 gal
